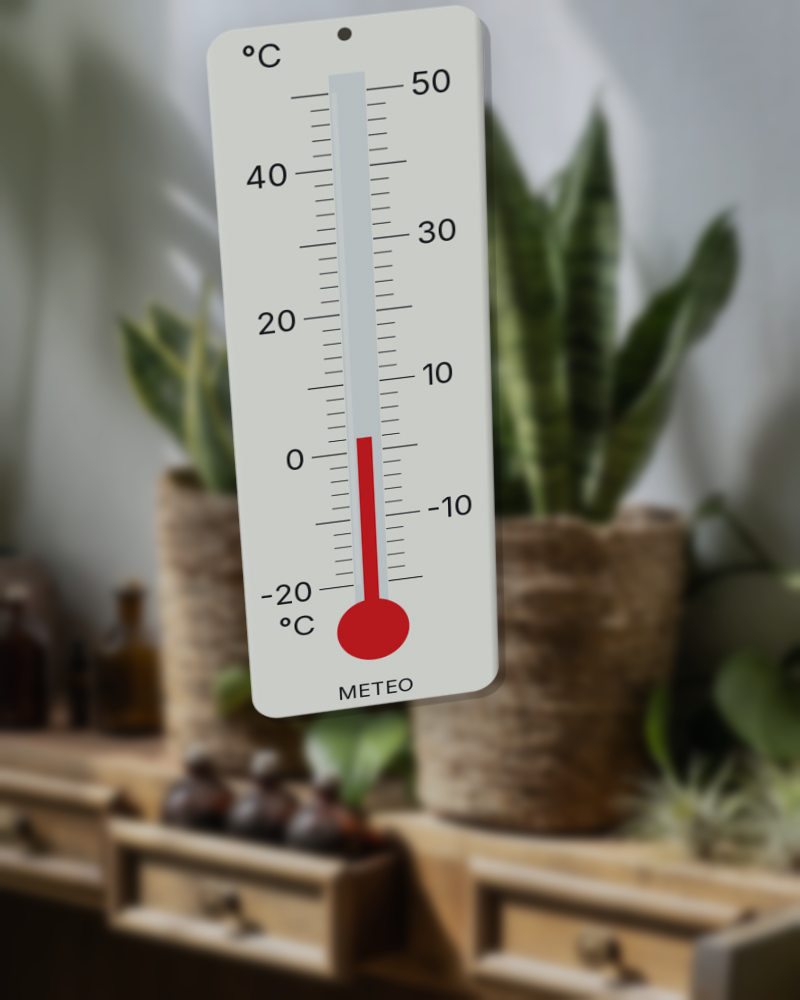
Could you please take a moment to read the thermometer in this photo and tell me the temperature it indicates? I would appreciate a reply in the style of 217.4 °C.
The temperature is 2 °C
